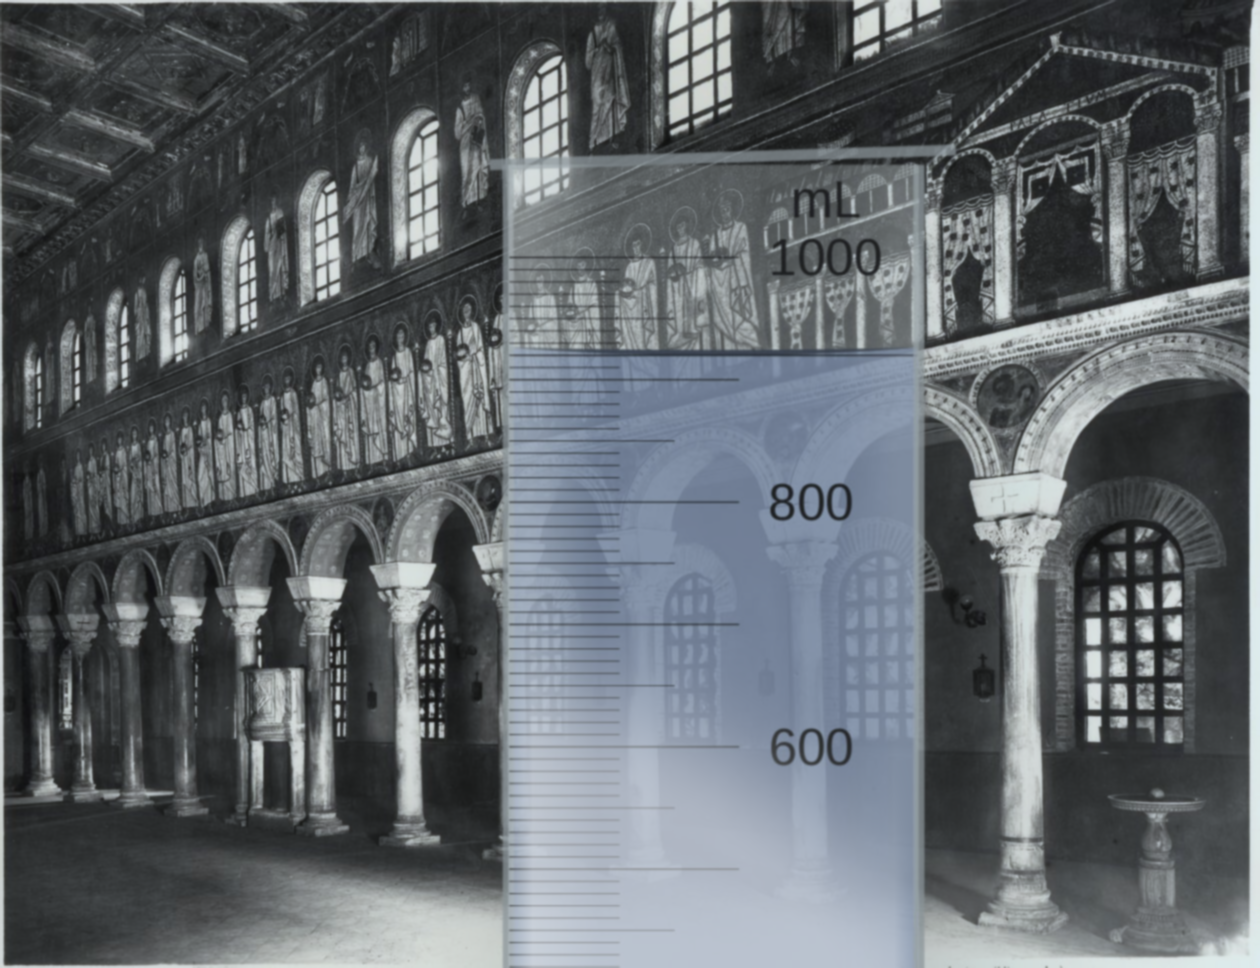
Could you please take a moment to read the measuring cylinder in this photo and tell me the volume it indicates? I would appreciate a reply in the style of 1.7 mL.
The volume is 920 mL
